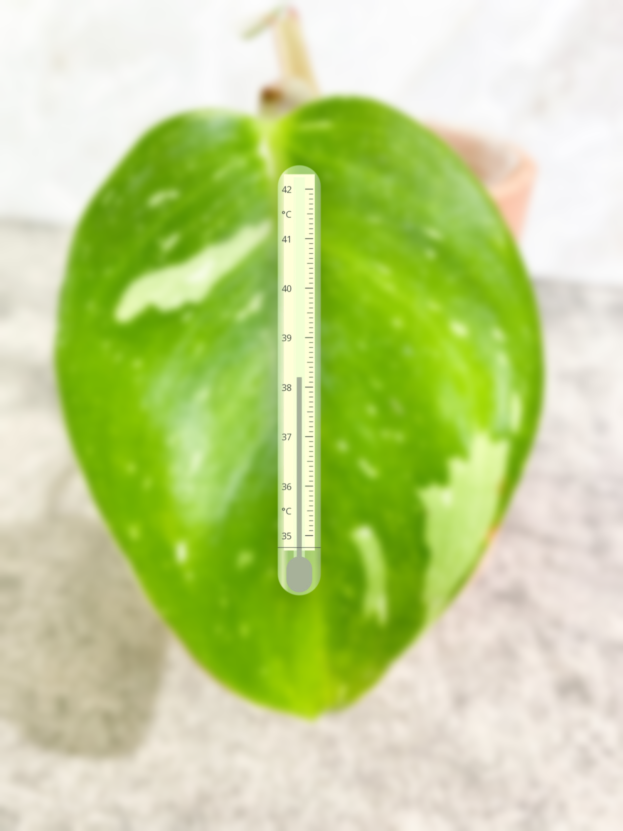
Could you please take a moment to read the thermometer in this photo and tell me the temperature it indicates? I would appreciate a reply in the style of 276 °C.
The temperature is 38.2 °C
